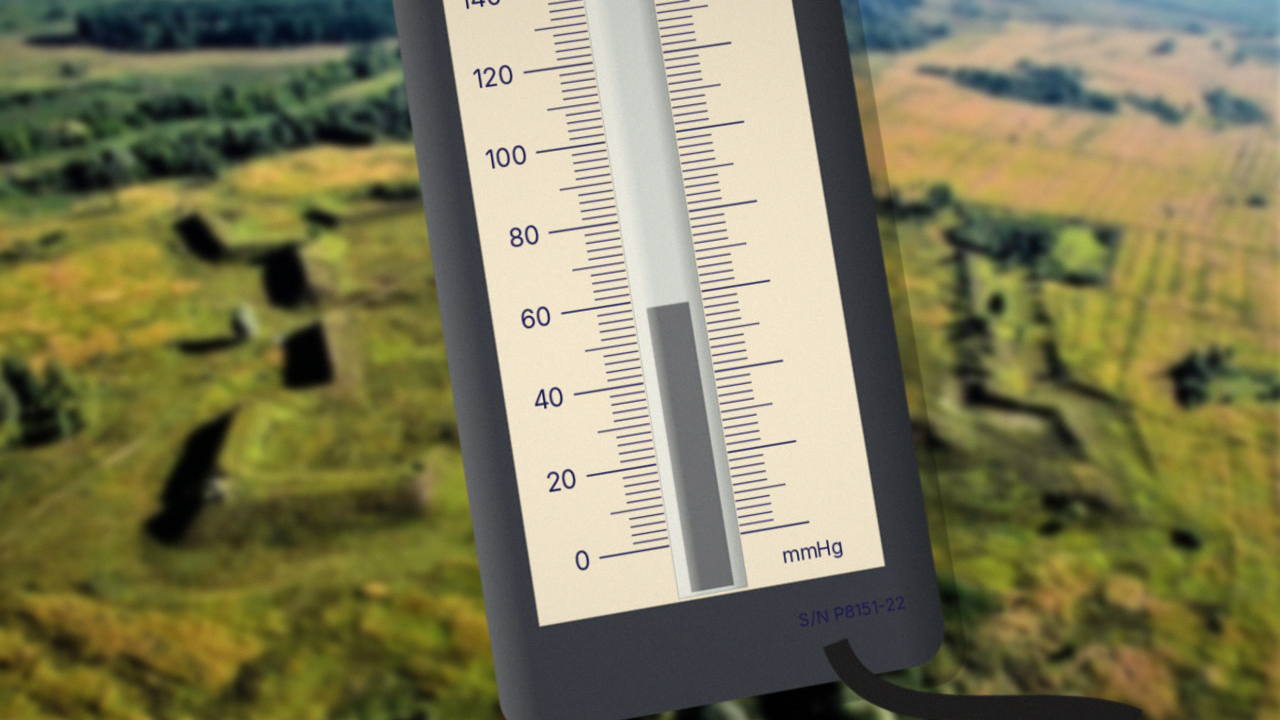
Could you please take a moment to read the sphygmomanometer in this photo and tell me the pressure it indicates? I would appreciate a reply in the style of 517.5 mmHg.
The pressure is 58 mmHg
